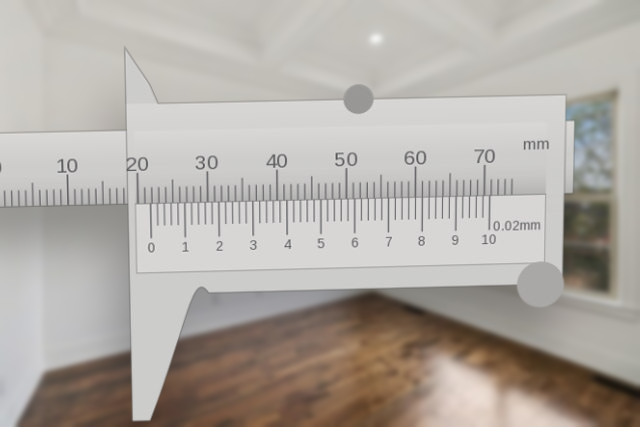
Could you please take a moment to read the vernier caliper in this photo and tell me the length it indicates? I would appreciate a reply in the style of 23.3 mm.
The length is 21.8 mm
